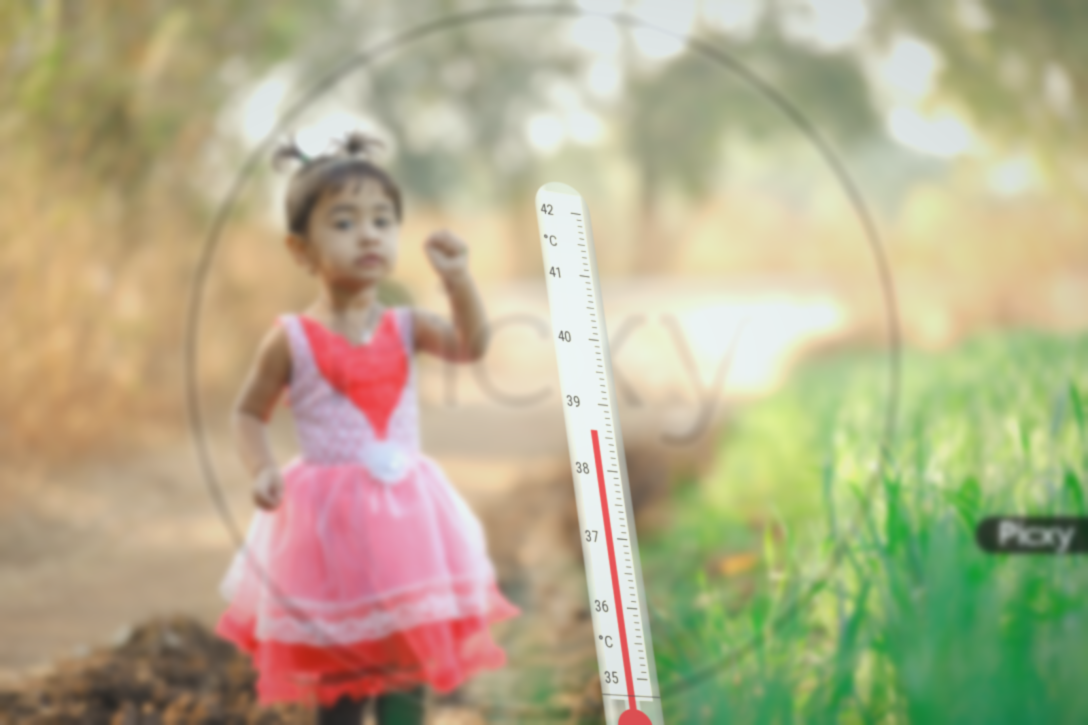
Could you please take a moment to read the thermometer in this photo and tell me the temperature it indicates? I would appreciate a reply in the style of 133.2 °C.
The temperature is 38.6 °C
